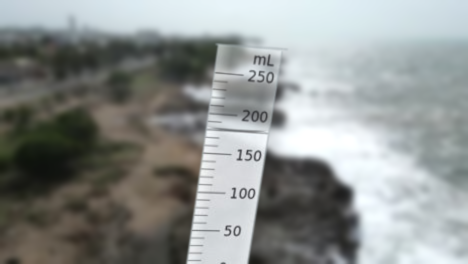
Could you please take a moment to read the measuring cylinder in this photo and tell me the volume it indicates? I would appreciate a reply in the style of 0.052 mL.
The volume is 180 mL
